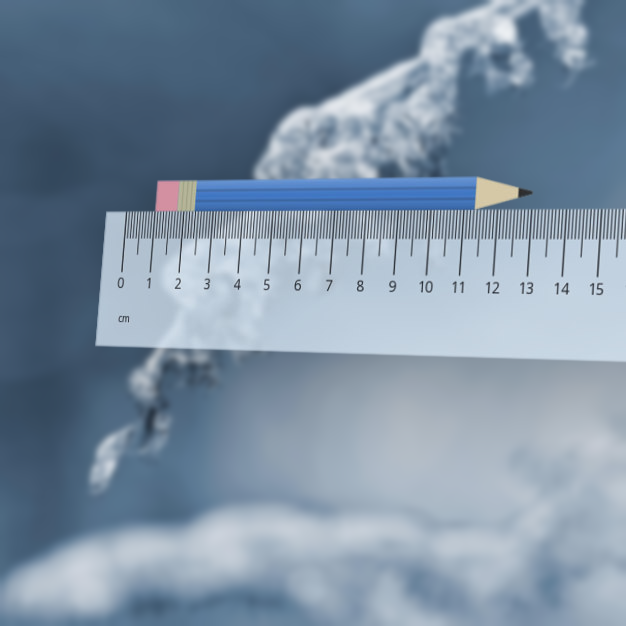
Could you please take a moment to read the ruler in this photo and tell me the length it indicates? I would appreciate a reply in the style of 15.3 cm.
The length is 12 cm
